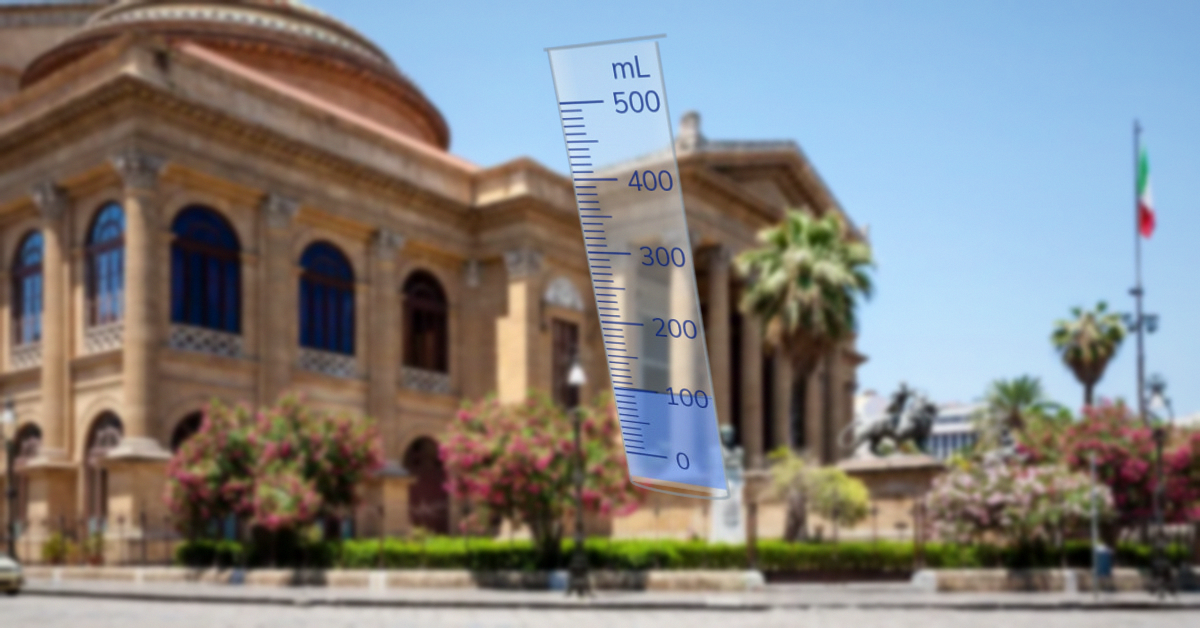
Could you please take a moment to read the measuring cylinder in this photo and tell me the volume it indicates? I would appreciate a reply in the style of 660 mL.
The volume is 100 mL
